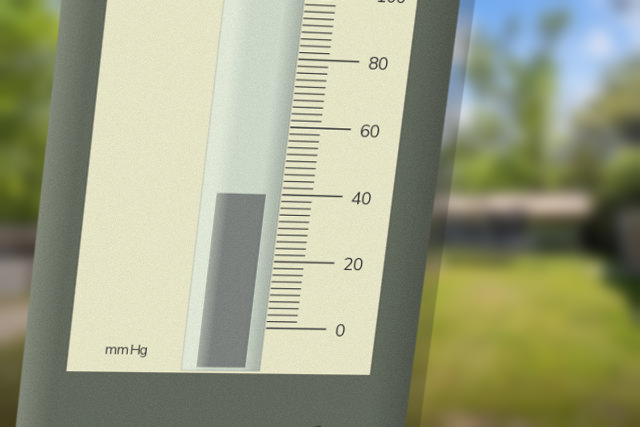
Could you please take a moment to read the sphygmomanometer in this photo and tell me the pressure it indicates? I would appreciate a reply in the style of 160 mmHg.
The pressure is 40 mmHg
